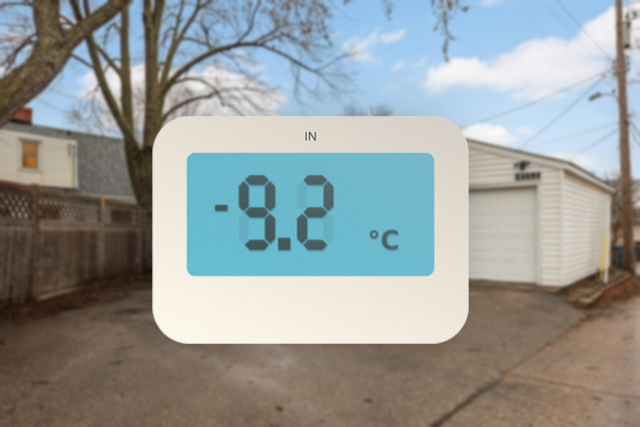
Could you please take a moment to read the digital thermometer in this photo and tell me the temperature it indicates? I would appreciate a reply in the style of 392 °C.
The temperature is -9.2 °C
